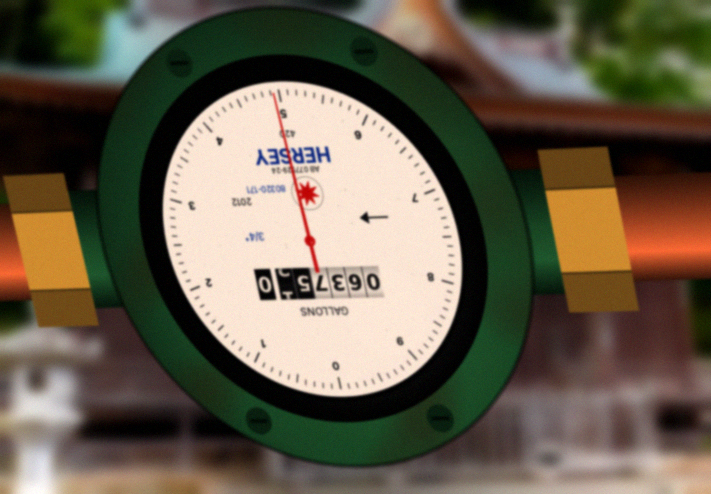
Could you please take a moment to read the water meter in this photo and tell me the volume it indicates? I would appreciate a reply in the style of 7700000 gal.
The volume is 637514.9 gal
